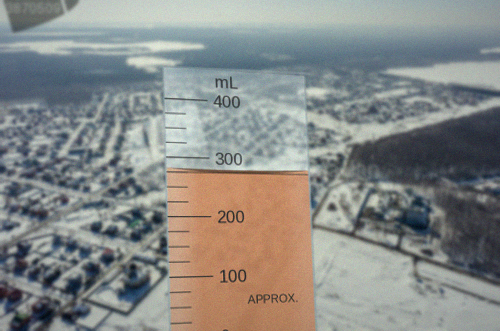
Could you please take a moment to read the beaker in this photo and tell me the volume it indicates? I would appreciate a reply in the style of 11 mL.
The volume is 275 mL
